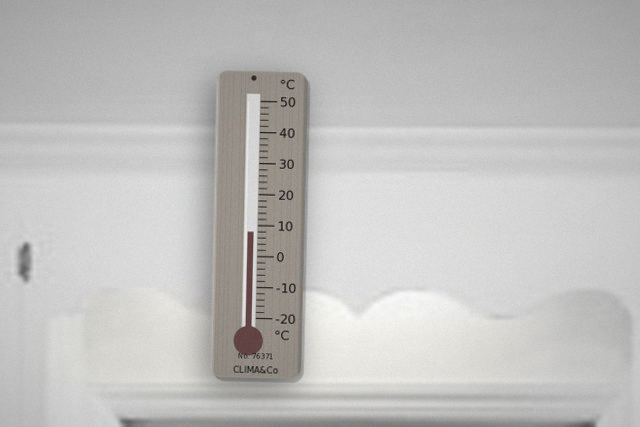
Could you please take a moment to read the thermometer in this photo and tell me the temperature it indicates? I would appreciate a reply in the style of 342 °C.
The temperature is 8 °C
